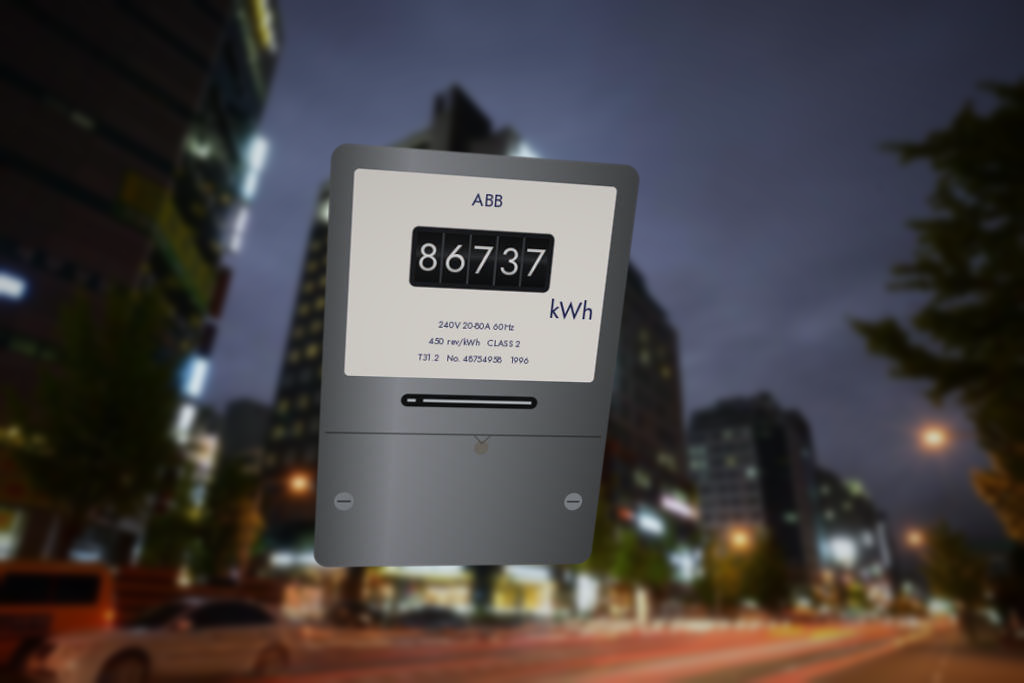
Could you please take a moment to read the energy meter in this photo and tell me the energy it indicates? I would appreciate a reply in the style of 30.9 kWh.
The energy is 86737 kWh
